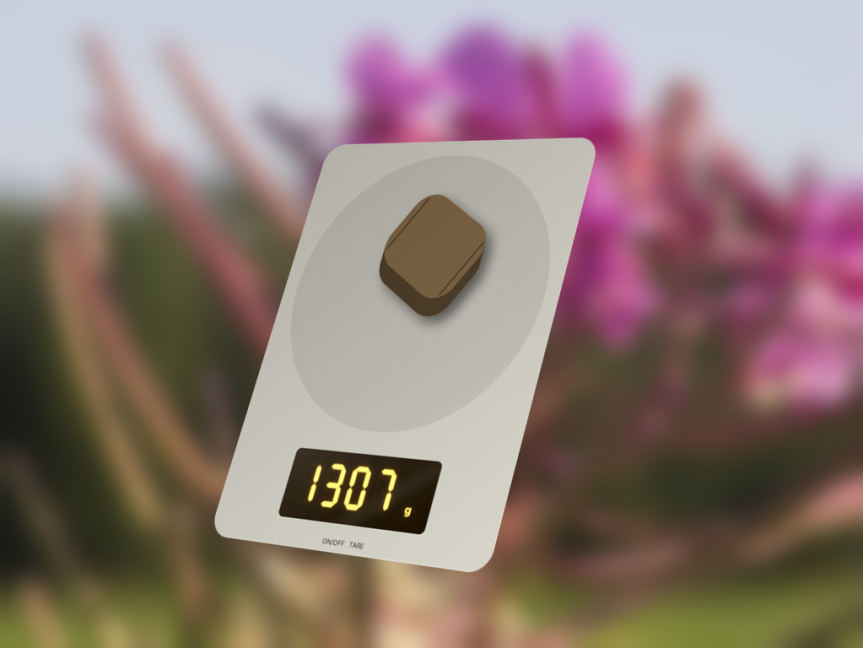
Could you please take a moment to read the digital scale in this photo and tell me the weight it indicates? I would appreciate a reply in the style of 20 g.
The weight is 1307 g
